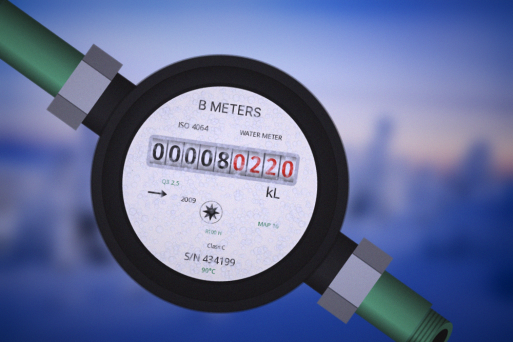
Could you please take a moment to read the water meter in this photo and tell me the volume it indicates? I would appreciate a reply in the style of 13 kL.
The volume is 8.0220 kL
